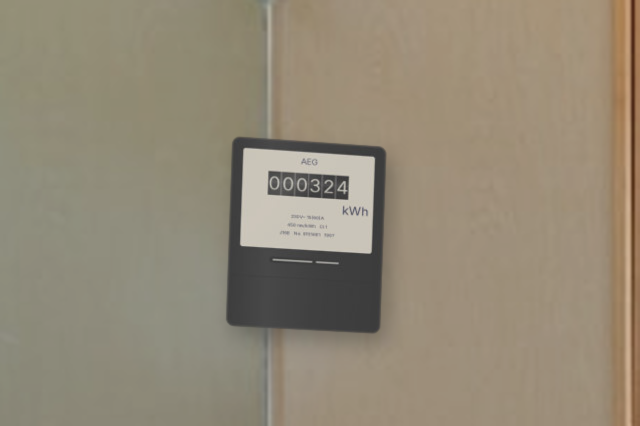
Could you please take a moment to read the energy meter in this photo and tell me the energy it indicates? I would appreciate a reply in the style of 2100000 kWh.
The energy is 324 kWh
